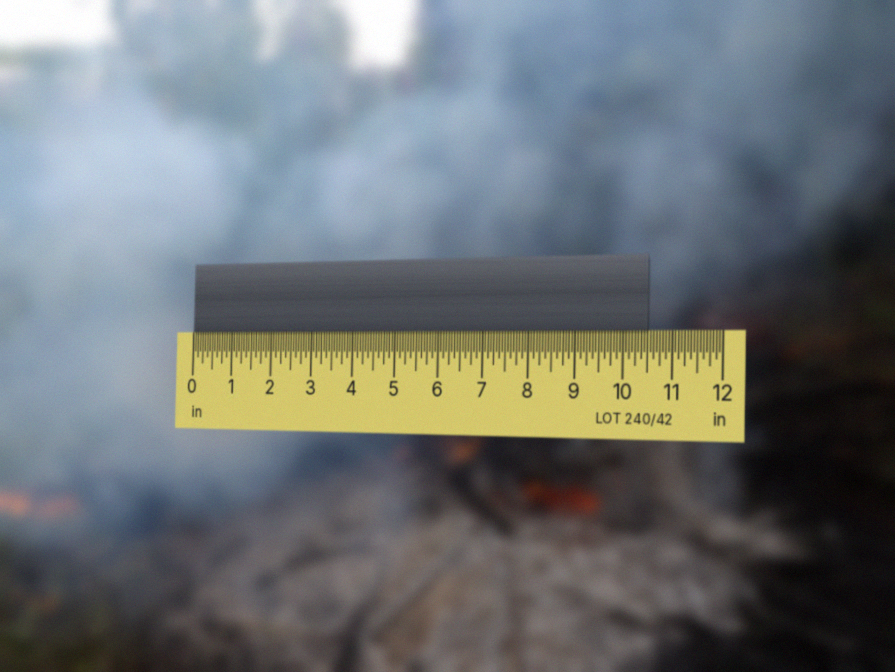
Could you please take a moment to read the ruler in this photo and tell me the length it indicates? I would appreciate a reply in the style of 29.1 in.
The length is 10.5 in
